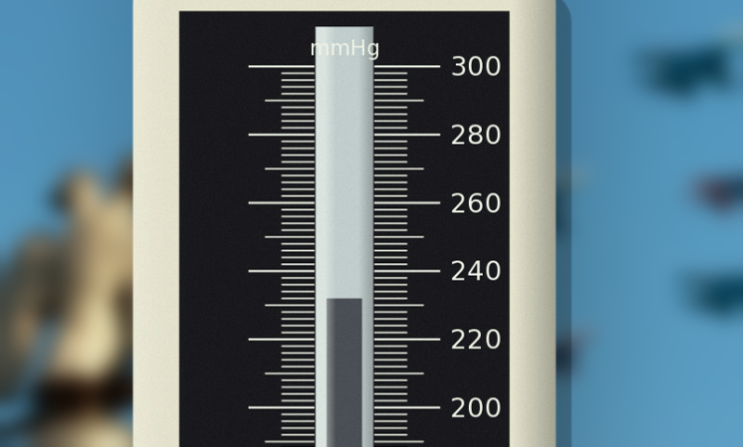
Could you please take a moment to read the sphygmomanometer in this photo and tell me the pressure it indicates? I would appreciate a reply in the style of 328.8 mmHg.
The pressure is 232 mmHg
